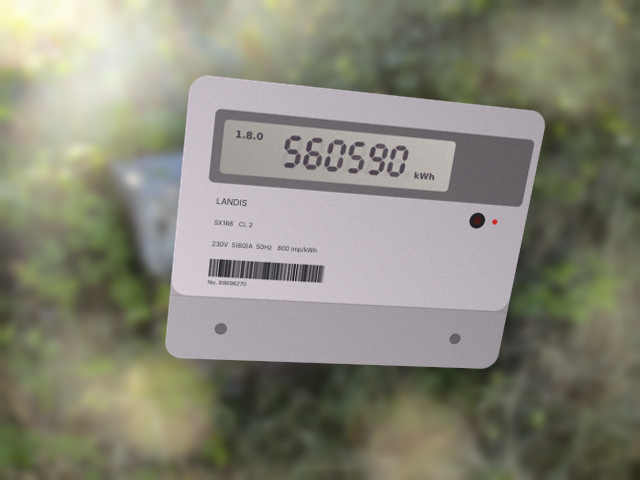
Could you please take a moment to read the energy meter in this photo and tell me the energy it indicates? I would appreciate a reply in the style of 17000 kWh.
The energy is 560590 kWh
